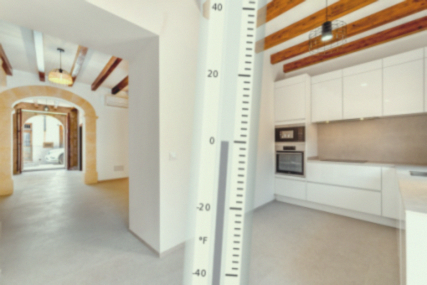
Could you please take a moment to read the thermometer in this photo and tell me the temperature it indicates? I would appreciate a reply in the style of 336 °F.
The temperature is 0 °F
